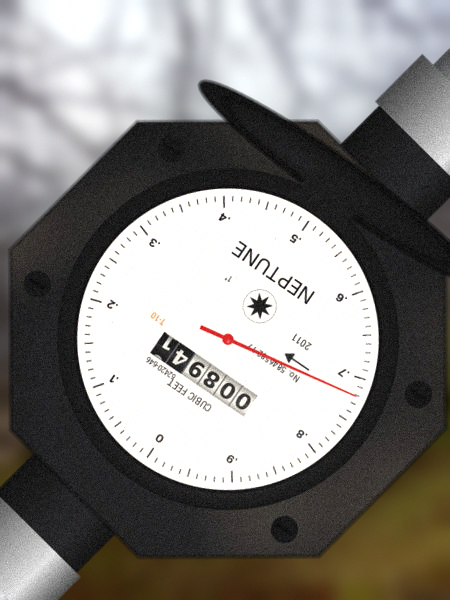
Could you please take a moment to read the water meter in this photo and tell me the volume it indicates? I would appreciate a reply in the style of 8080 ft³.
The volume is 8940.72 ft³
